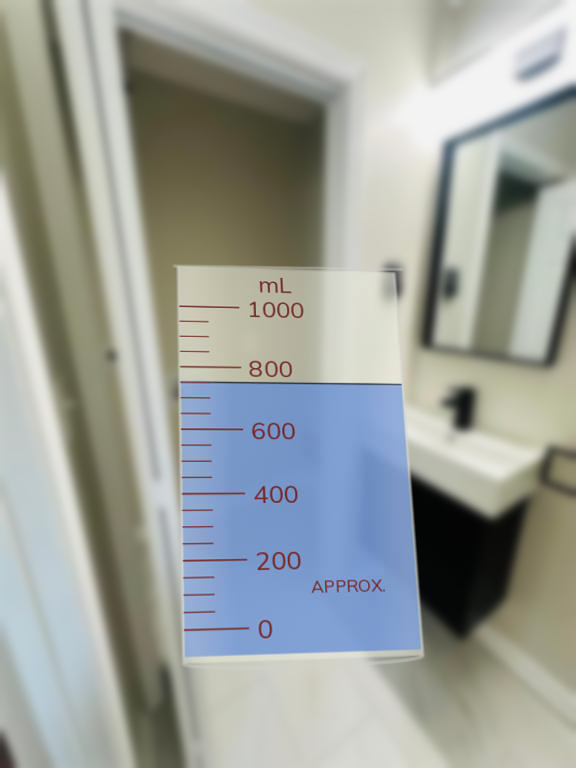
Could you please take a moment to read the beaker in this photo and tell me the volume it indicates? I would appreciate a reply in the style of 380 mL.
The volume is 750 mL
